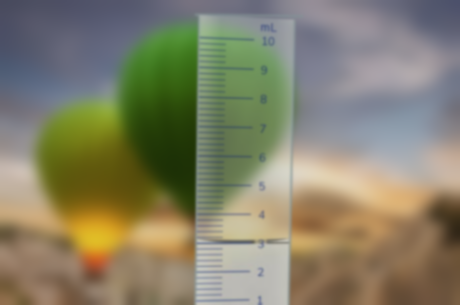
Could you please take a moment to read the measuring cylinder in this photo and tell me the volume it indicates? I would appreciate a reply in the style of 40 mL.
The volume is 3 mL
